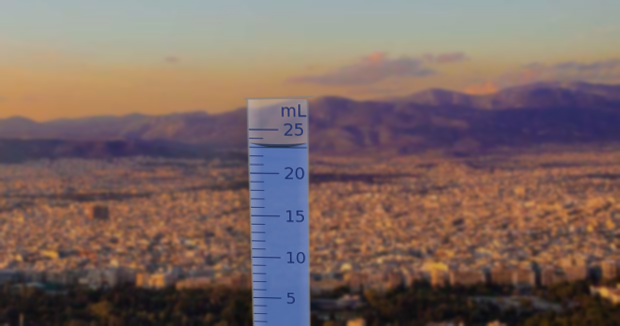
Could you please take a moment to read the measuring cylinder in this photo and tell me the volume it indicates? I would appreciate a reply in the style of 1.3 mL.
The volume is 23 mL
